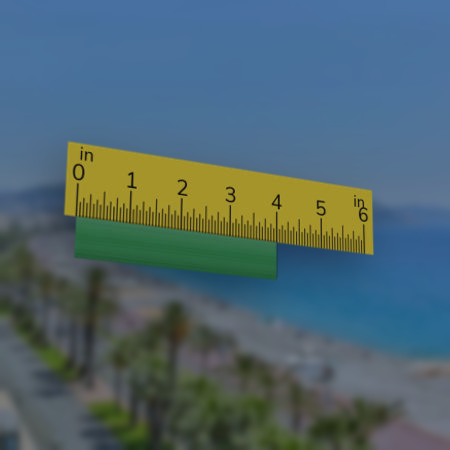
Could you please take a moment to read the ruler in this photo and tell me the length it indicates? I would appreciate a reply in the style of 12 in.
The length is 4 in
